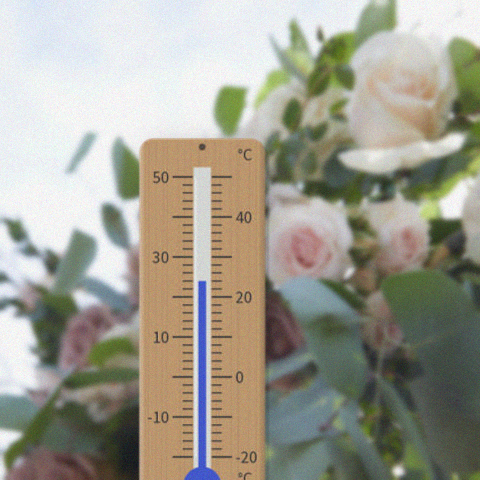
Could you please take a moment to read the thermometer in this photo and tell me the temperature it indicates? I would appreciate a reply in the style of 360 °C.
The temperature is 24 °C
